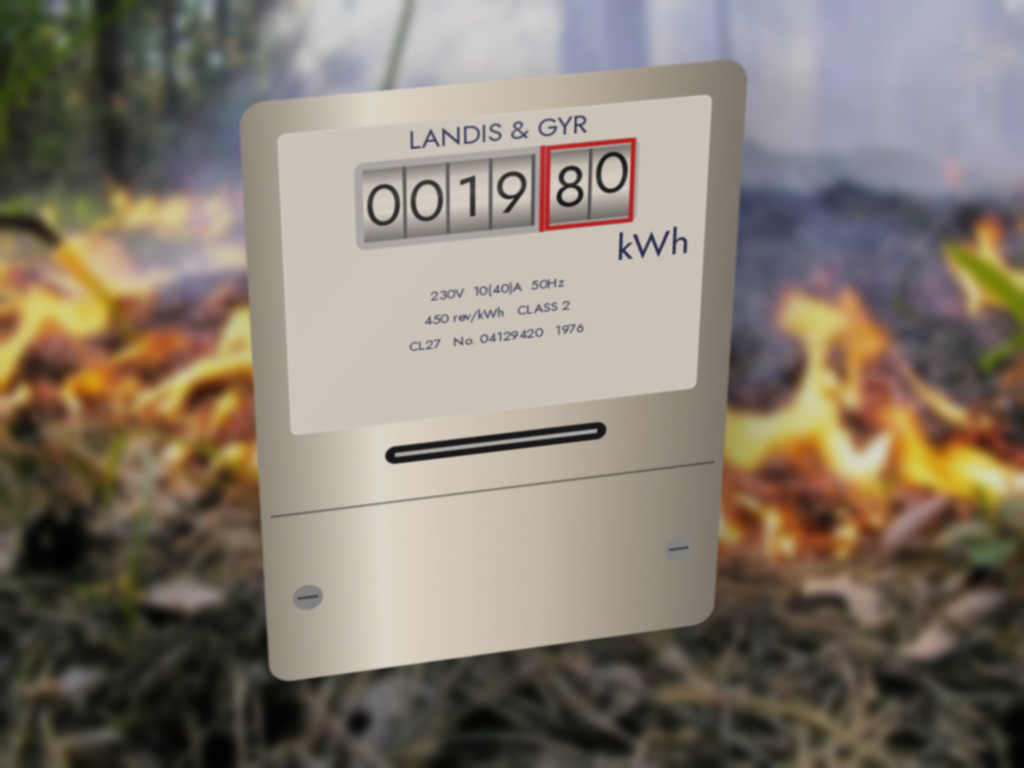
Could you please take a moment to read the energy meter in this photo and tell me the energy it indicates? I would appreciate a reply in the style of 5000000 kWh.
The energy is 19.80 kWh
